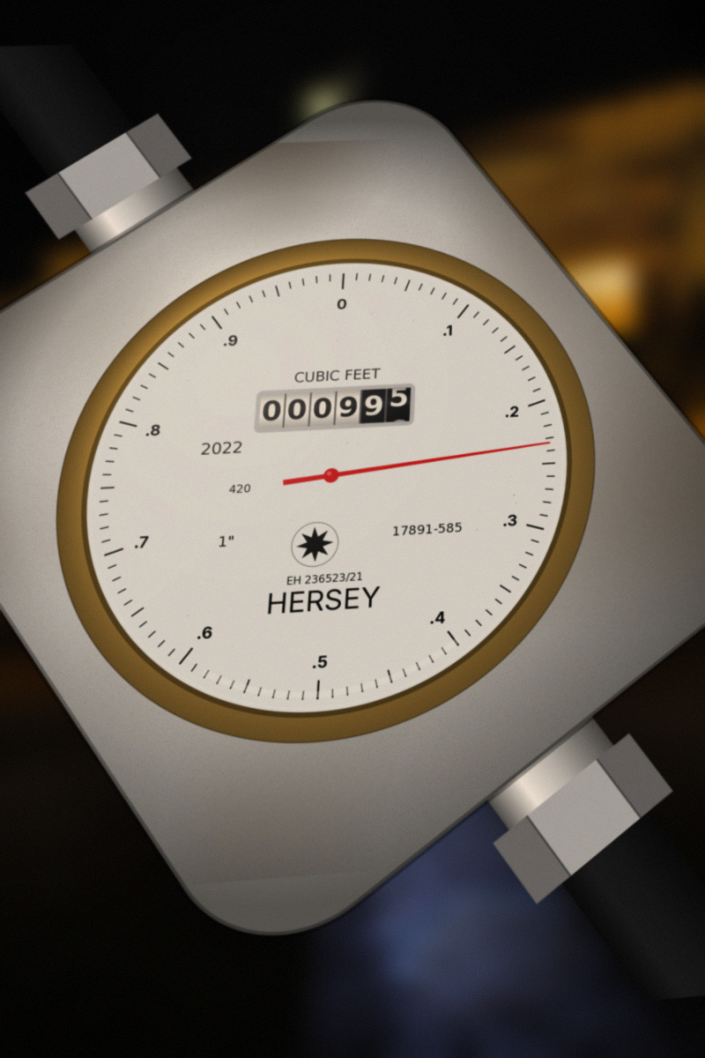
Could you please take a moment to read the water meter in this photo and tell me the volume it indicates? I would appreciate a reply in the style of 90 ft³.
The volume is 995.23 ft³
